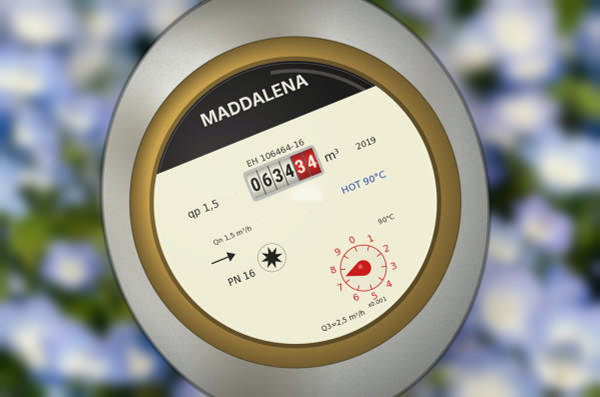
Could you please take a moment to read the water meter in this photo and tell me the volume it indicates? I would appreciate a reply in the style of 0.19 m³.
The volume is 634.347 m³
